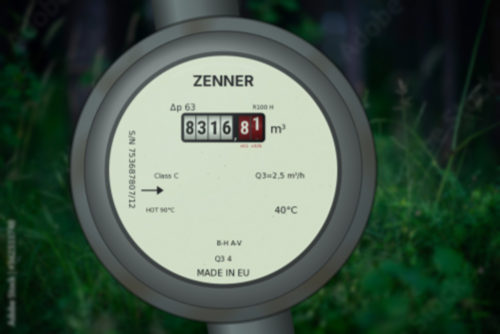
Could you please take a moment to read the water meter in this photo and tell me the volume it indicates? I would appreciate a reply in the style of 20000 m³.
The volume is 8316.81 m³
